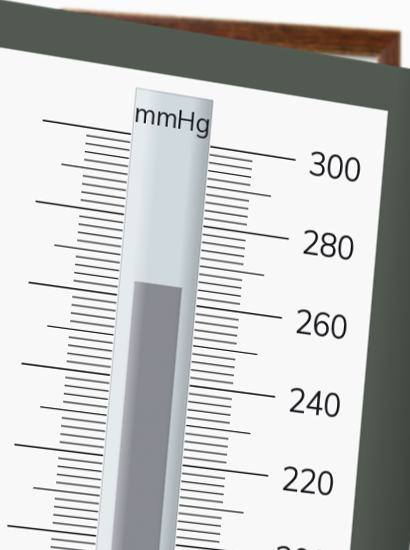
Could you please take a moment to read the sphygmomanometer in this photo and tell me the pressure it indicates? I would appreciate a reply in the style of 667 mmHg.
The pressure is 264 mmHg
